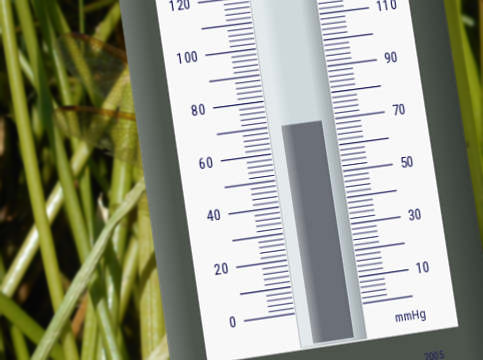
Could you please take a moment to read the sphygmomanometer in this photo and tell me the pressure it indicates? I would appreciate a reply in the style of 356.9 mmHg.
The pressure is 70 mmHg
